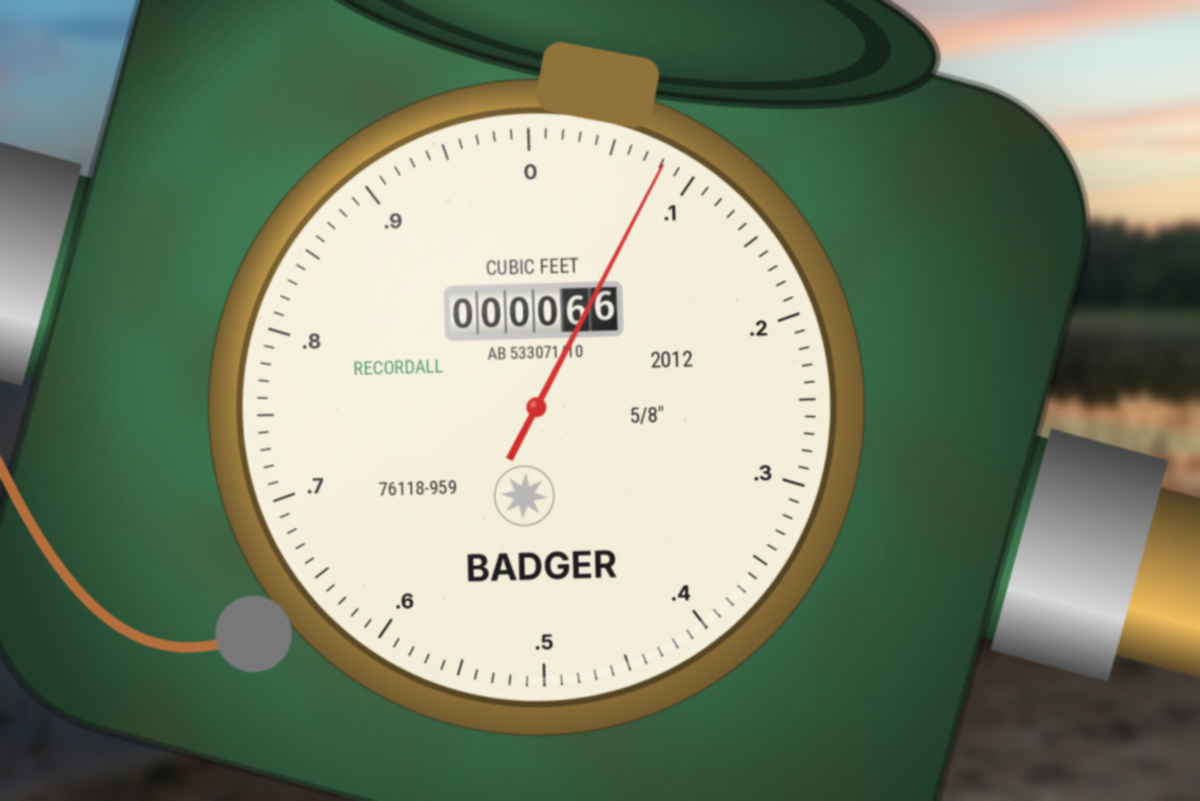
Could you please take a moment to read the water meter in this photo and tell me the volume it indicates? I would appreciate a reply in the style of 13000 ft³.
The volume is 66.08 ft³
